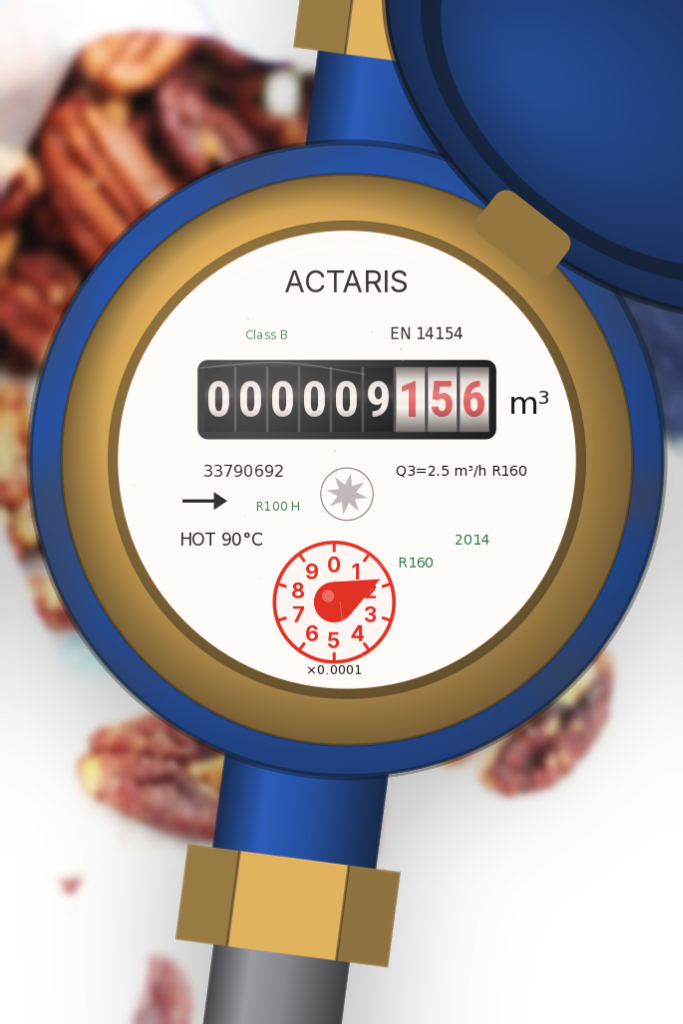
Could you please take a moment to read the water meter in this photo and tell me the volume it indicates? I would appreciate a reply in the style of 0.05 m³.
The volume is 9.1561 m³
